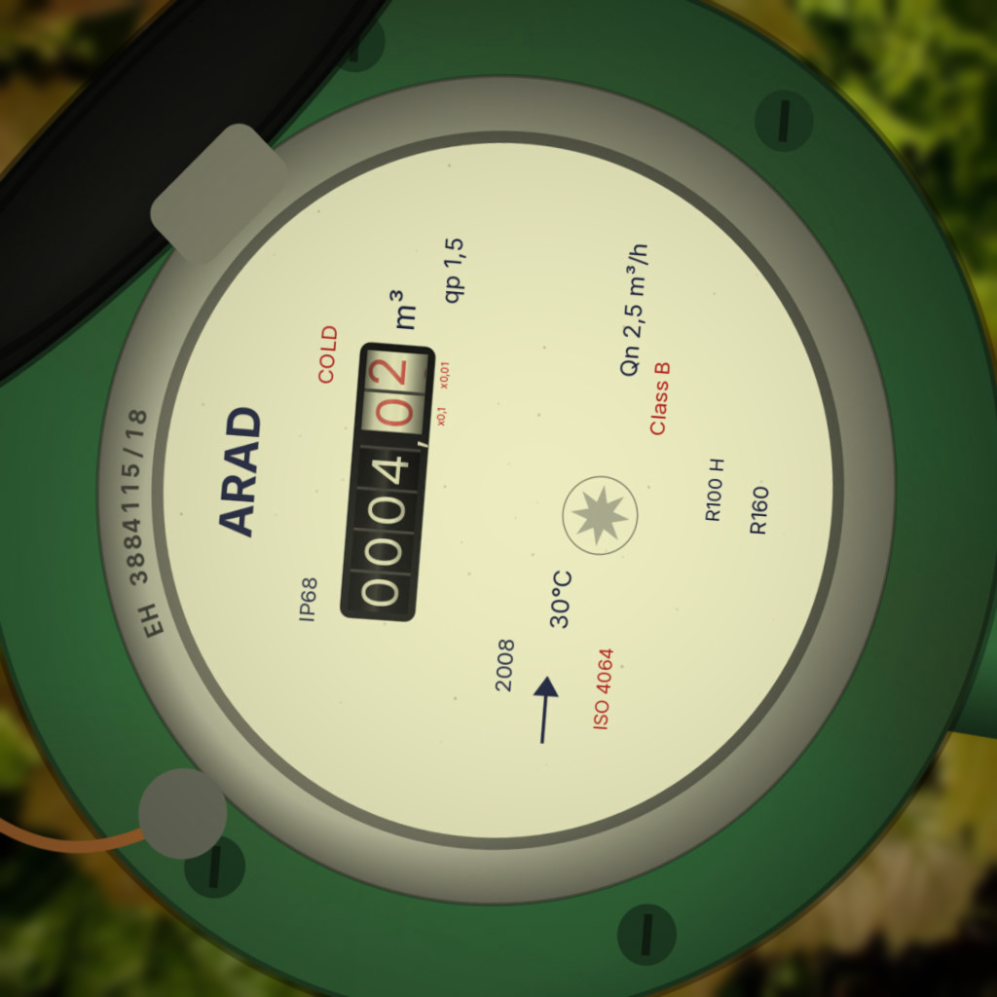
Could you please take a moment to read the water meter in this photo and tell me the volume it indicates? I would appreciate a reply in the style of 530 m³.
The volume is 4.02 m³
